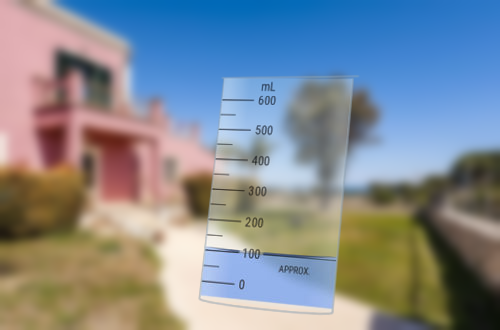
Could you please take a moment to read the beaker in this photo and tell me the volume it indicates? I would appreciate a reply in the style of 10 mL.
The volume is 100 mL
